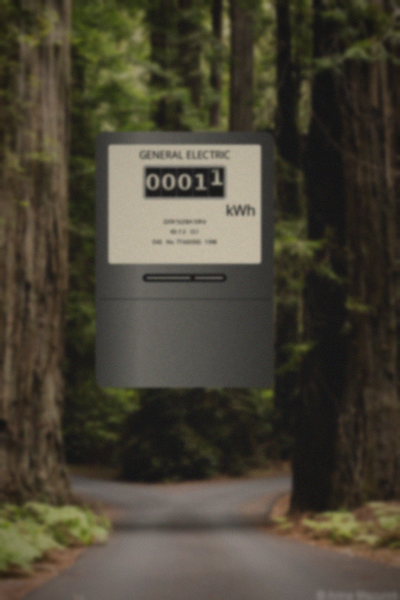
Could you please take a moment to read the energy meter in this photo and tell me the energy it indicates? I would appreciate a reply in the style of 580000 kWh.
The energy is 11 kWh
